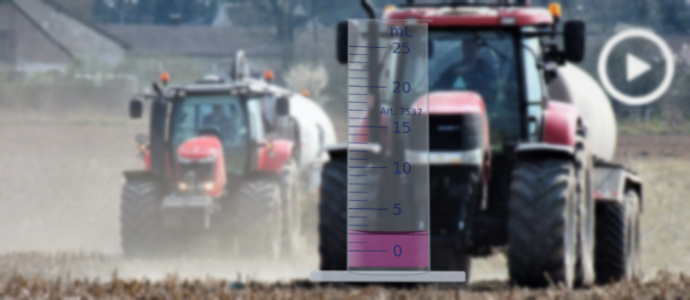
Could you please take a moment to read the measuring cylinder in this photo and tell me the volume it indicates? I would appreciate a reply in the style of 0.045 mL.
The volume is 2 mL
